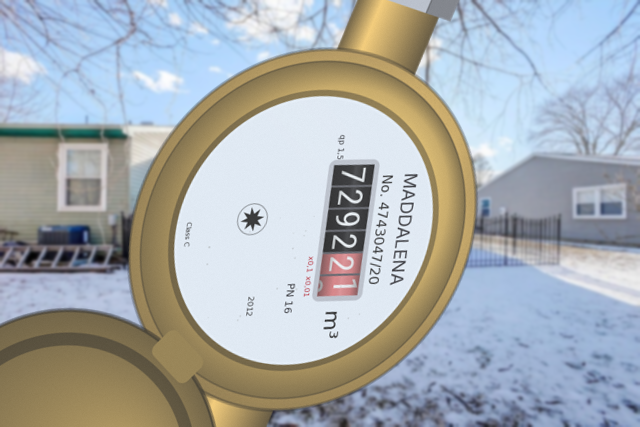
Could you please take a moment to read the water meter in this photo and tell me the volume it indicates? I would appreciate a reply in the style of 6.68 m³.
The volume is 7292.21 m³
